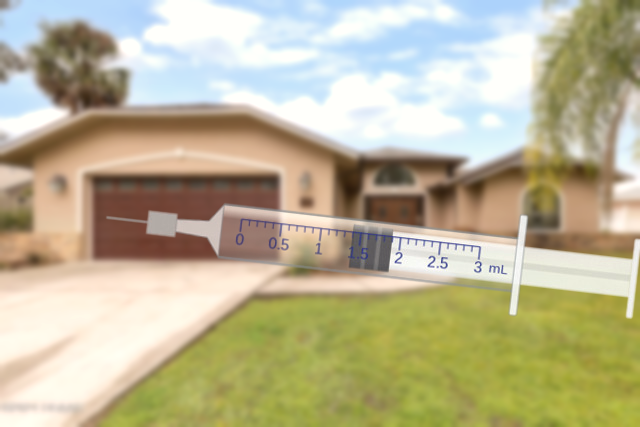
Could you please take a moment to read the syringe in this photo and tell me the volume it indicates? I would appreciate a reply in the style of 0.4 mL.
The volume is 1.4 mL
